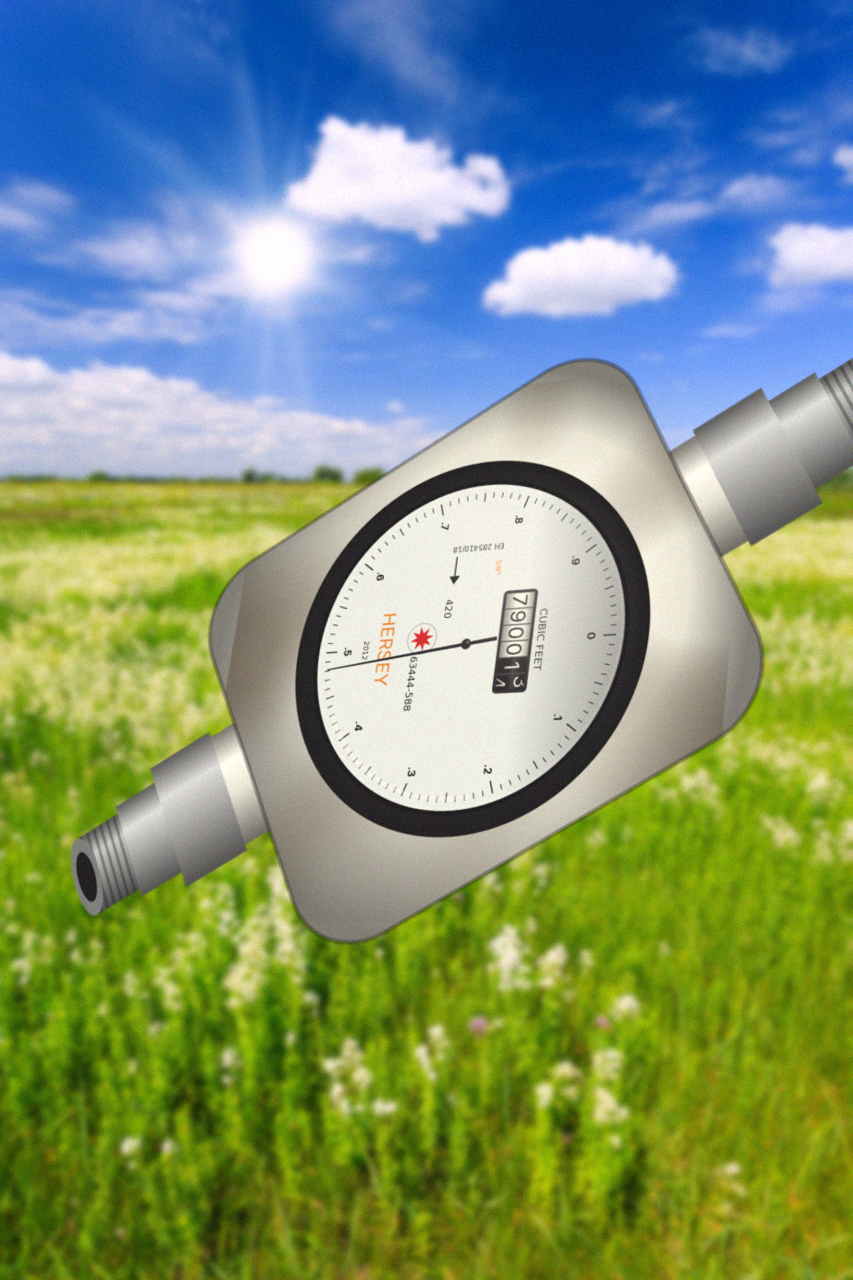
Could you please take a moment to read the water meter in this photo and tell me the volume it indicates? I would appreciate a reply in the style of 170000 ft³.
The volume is 790013.48 ft³
